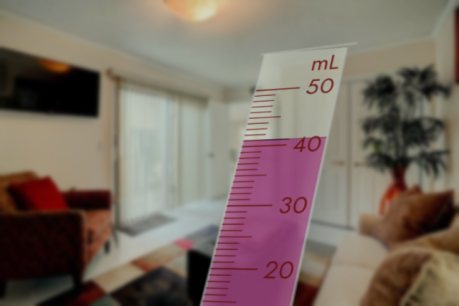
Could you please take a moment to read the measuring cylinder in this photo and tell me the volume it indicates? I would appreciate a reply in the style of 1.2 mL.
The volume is 41 mL
